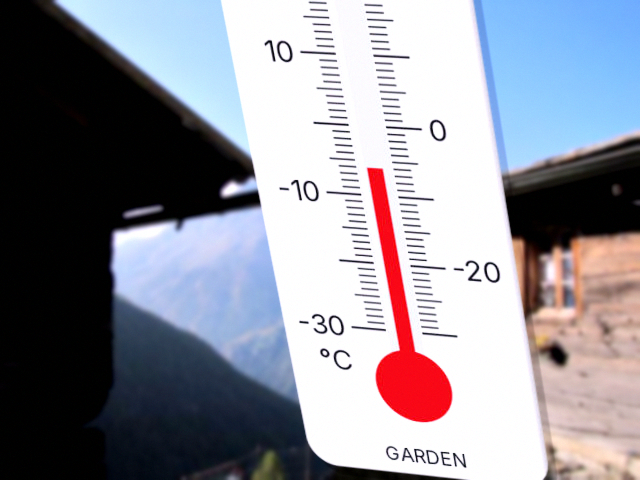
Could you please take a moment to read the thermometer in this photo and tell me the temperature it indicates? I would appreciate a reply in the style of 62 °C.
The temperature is -6 °C
